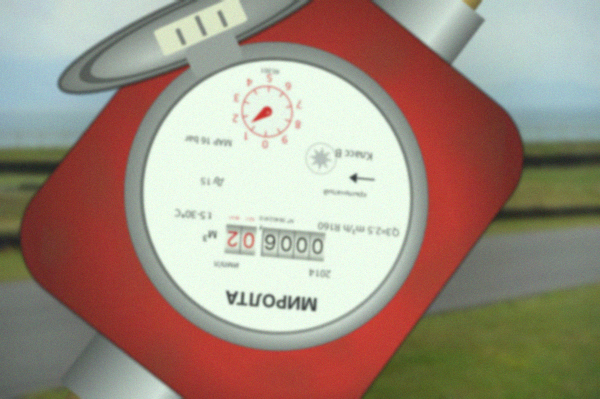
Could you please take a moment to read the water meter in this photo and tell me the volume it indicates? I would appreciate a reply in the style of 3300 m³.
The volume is 6.021 m³
